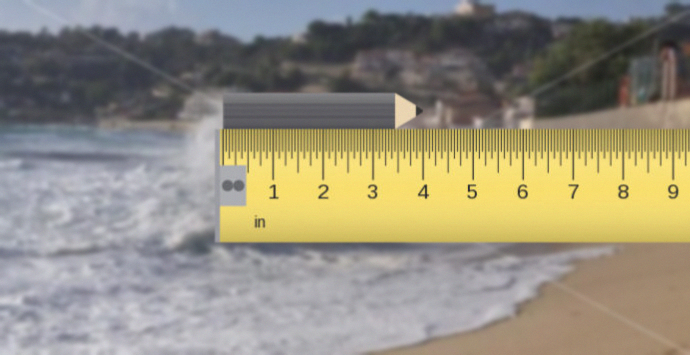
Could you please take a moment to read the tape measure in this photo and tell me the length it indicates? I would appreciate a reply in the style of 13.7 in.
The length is 4 in
